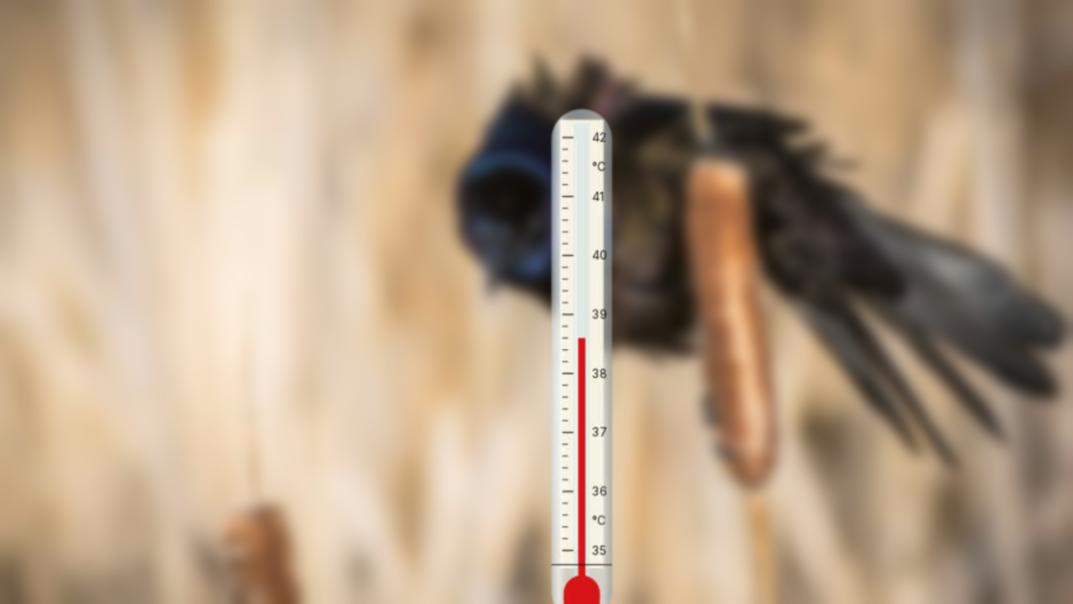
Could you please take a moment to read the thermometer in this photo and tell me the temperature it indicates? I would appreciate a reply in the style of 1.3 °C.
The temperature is 38.6 °C
